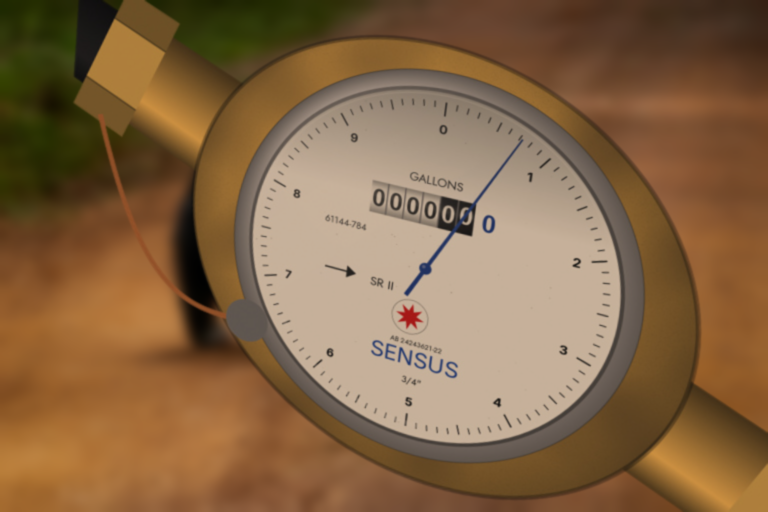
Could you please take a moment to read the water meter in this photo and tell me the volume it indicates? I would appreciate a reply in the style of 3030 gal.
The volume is 0.7 gal
